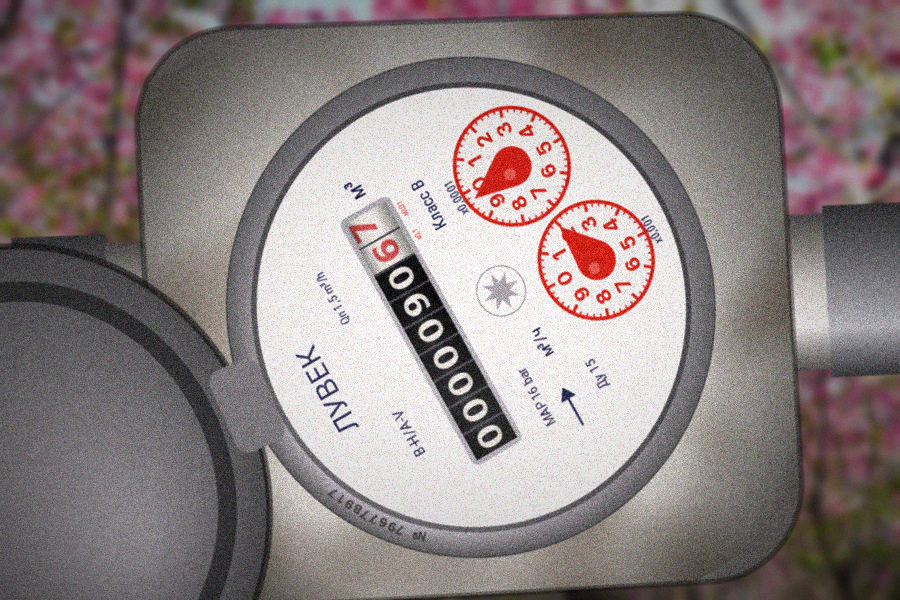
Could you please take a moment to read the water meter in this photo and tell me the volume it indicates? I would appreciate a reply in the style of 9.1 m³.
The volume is 90.6719 m³
